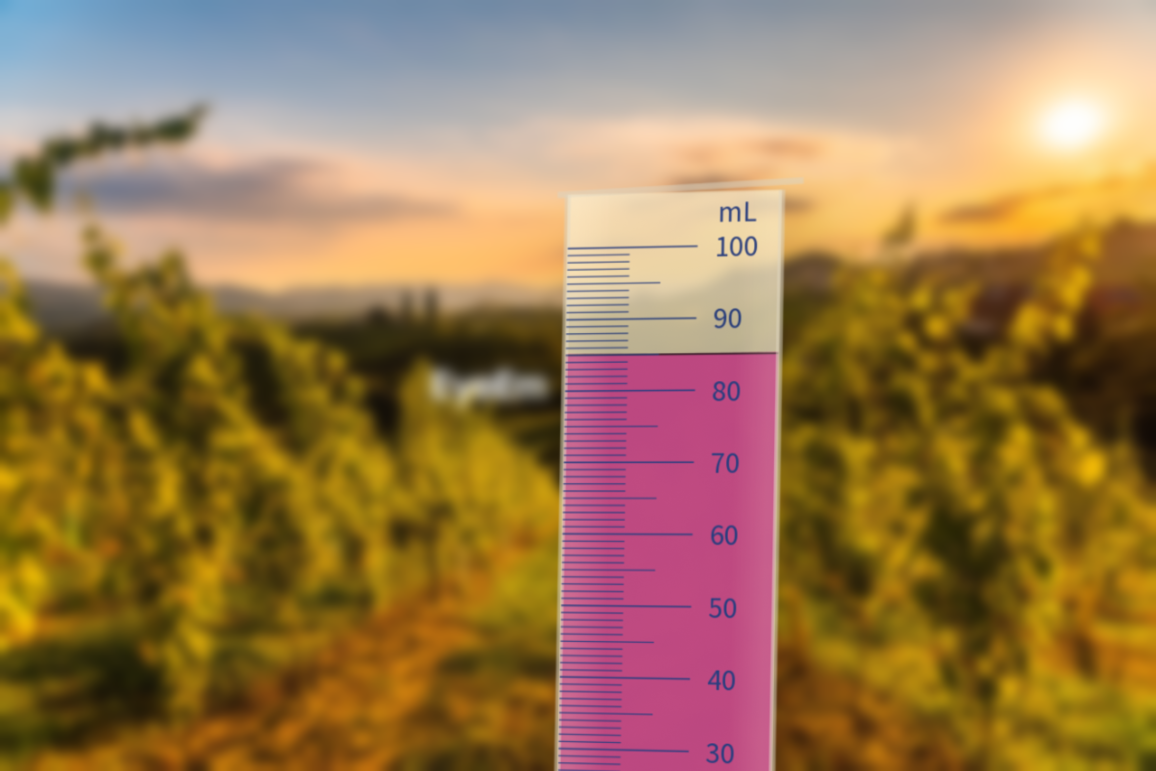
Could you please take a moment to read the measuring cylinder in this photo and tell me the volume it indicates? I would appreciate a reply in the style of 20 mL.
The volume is 85 mL
